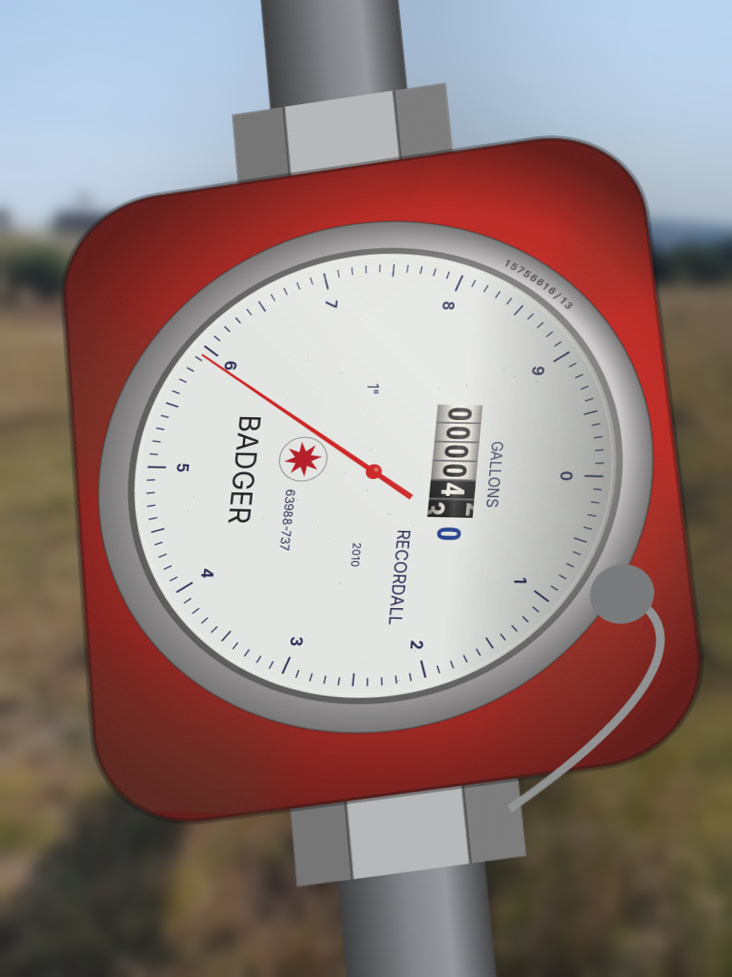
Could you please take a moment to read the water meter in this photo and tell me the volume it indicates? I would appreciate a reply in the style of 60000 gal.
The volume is 425.9 gal
